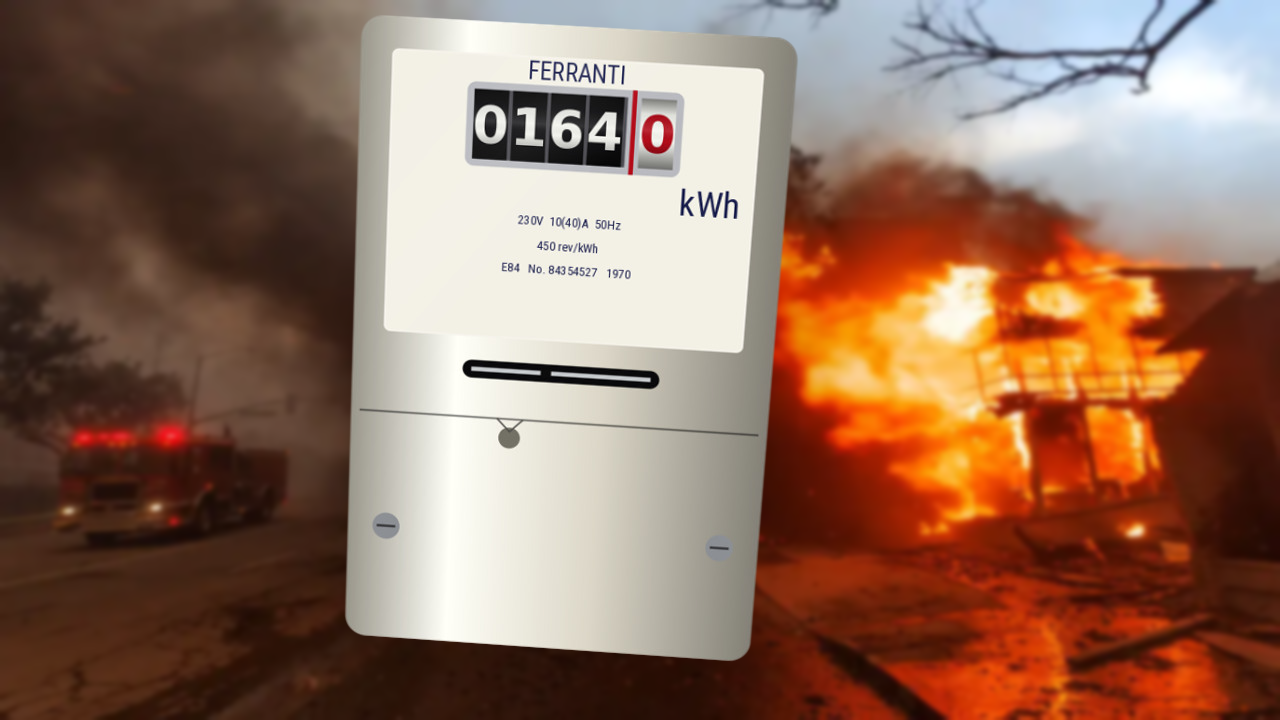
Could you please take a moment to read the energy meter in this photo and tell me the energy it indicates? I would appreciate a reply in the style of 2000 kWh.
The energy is 164.0 kWh
